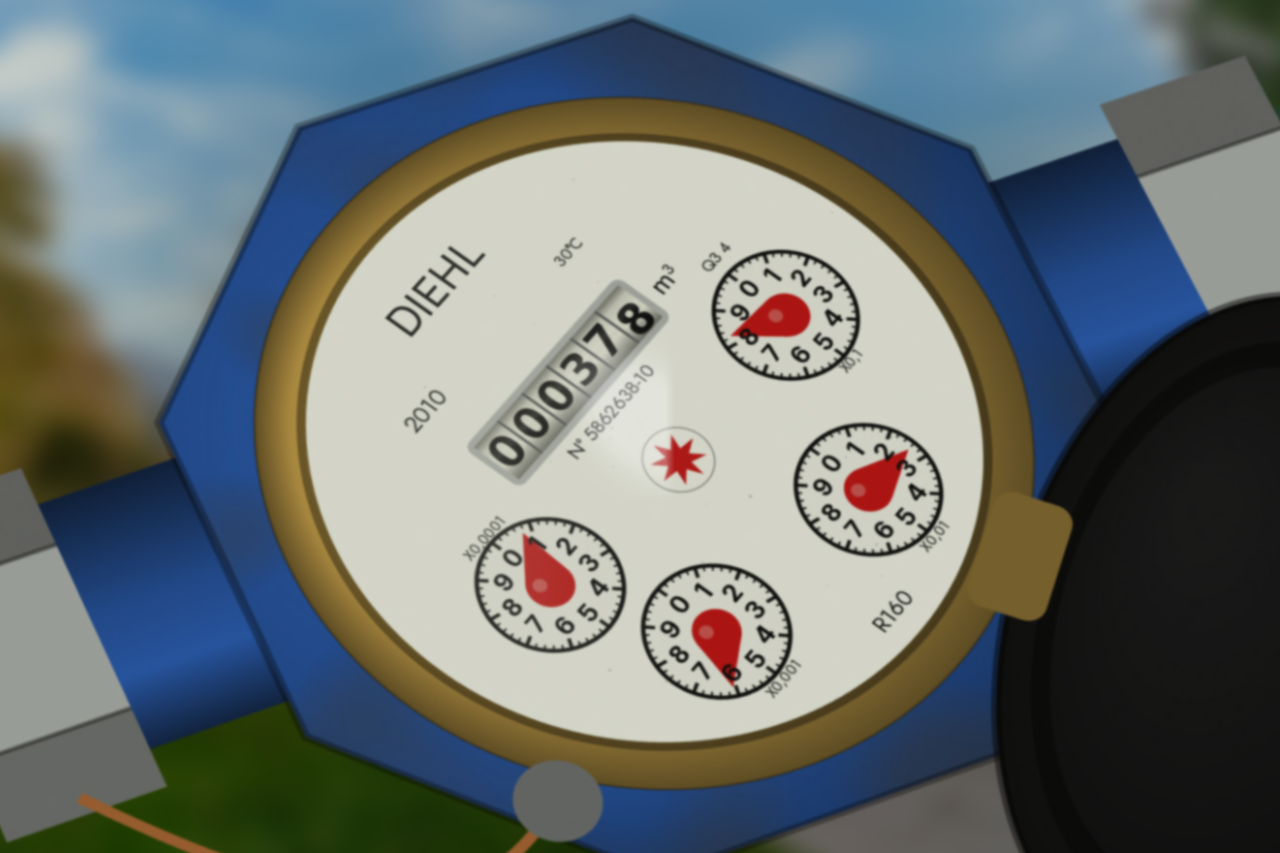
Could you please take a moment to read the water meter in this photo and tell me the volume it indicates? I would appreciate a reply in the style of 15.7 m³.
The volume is 377.8260 m³
